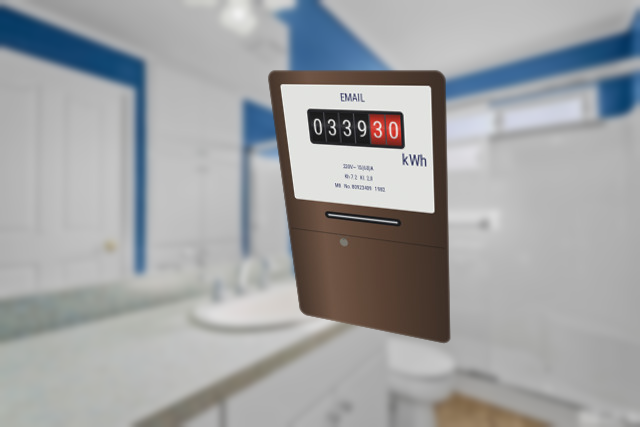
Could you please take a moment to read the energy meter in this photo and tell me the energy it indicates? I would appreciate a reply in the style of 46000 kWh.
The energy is 339.30 kWh
